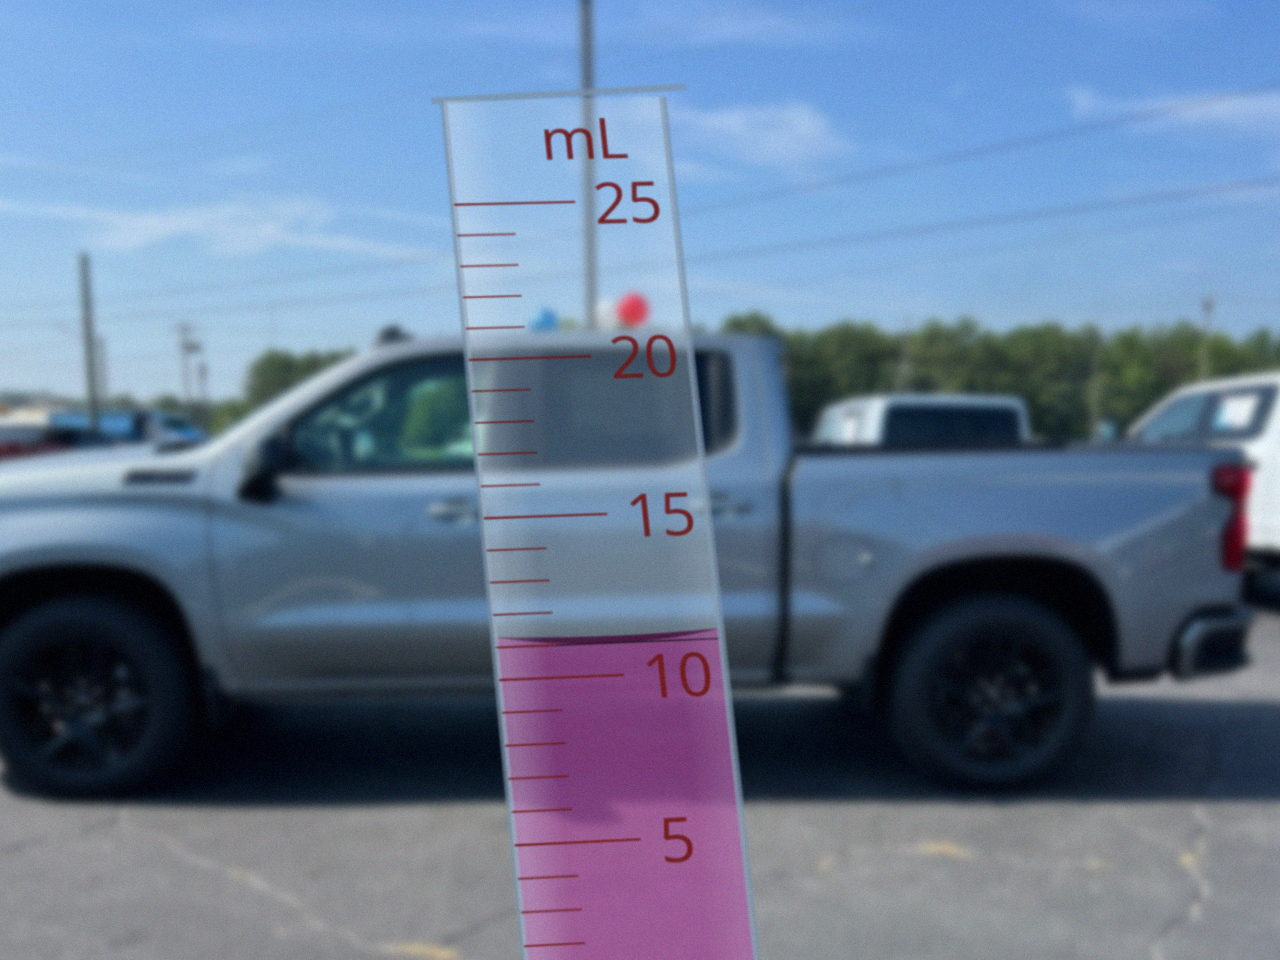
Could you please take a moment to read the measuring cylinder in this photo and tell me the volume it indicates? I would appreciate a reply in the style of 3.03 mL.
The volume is 11 mL
